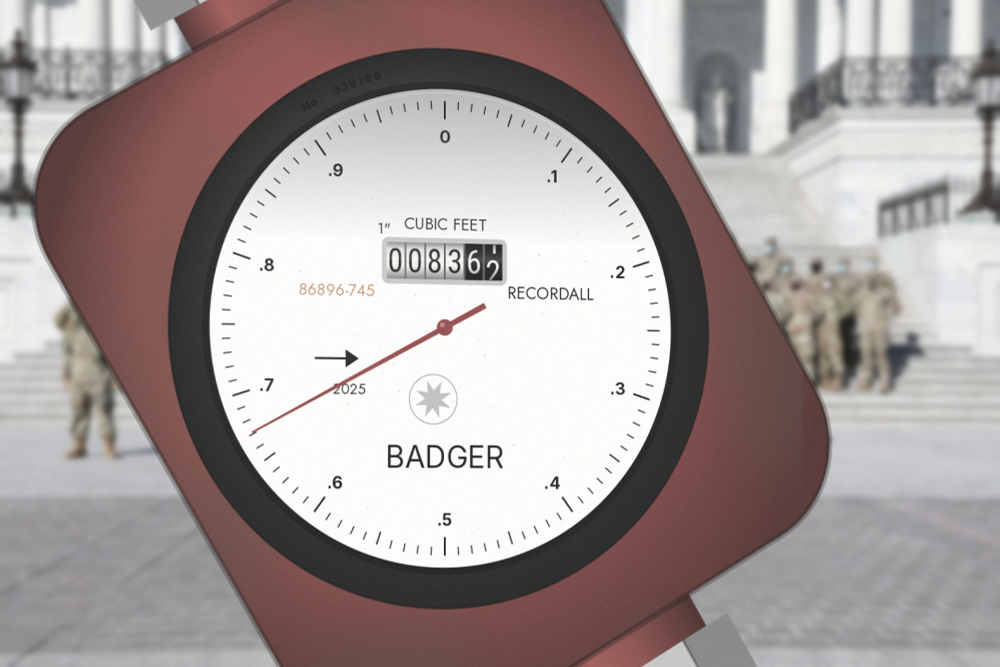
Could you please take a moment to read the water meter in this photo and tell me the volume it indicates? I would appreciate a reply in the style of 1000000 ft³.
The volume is 8361.67 ft³
